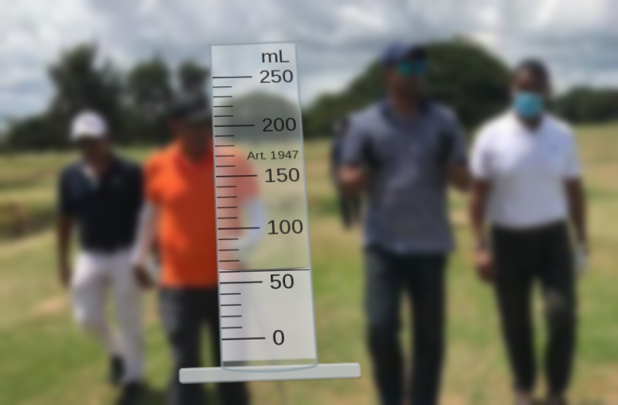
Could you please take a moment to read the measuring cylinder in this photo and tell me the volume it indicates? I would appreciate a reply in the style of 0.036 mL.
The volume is 60 mL
